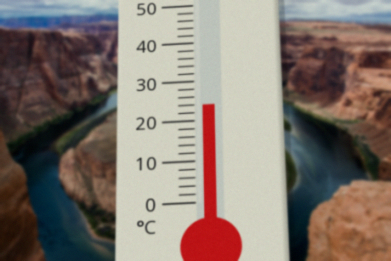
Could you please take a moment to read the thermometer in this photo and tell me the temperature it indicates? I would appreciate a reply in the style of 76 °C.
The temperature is 24 °C
